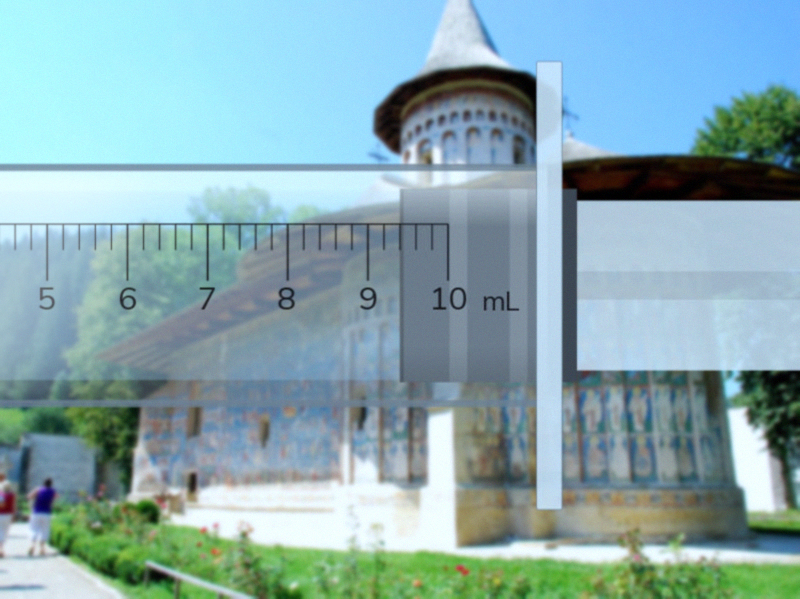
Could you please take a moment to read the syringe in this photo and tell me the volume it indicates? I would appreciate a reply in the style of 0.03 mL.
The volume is 9.4 mL
